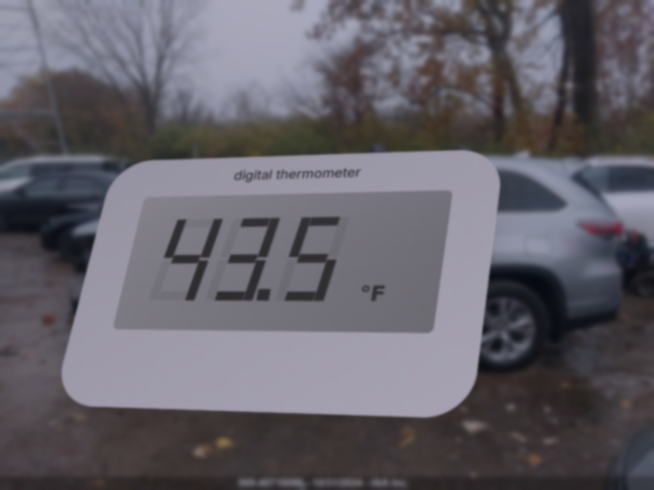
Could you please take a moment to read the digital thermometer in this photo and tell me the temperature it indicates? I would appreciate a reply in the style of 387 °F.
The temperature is 43.5 °F
